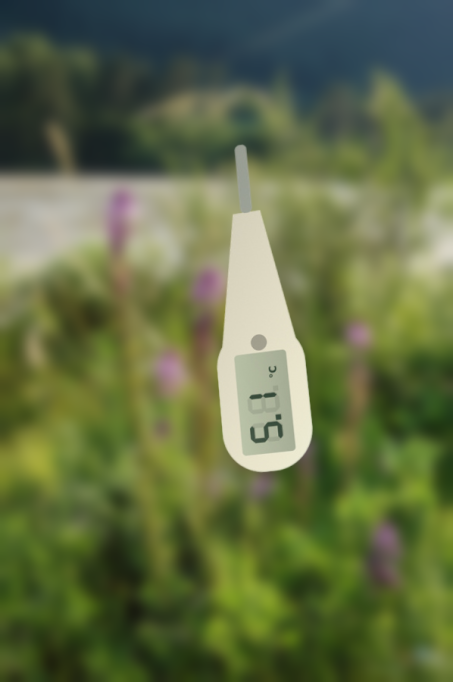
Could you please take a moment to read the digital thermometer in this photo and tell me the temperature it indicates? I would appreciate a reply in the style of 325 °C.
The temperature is 5.1 °C
